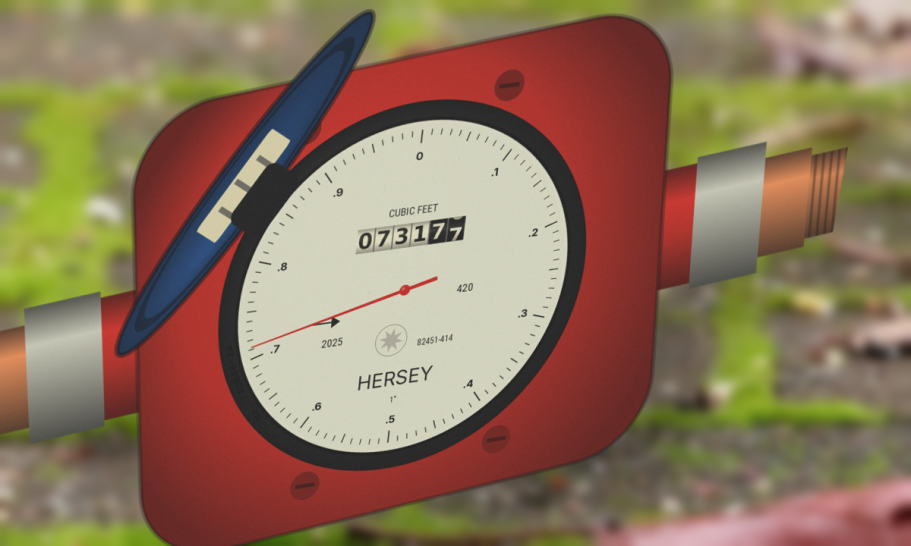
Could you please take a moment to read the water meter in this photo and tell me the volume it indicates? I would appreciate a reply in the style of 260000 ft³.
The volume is 73176.71 ft³
